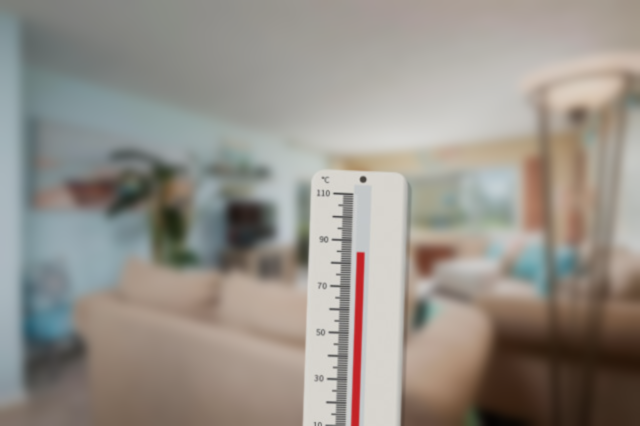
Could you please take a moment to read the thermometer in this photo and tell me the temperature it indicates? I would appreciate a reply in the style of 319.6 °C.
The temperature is 85 °C
